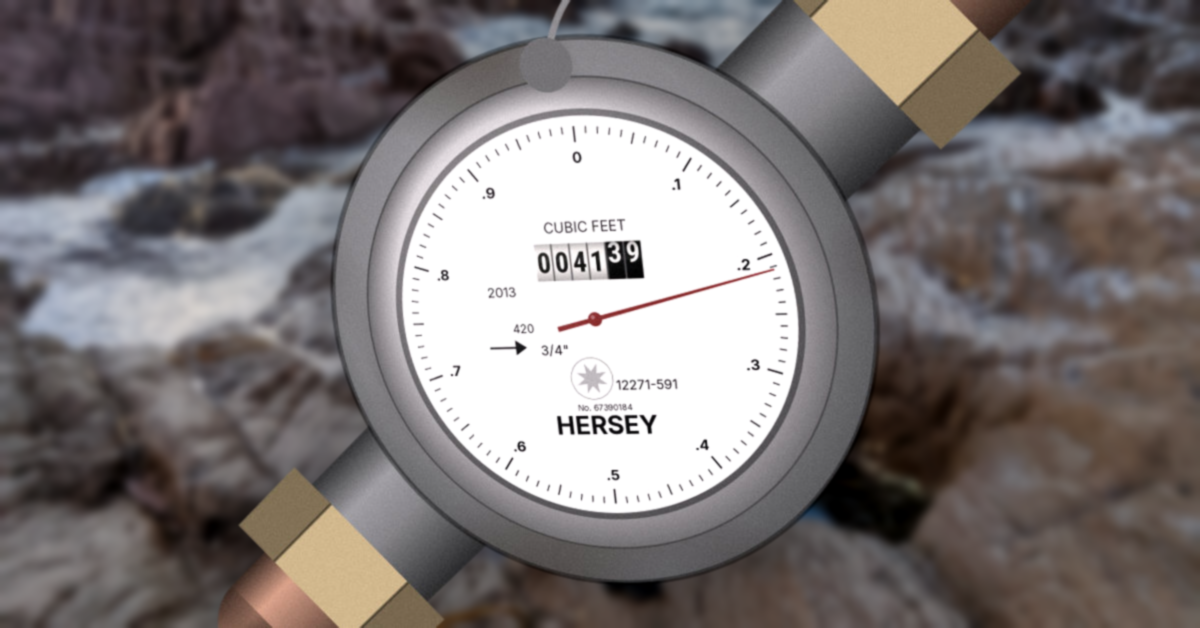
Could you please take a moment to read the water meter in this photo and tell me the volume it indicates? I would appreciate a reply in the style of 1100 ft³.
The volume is 4139.21 ft³
